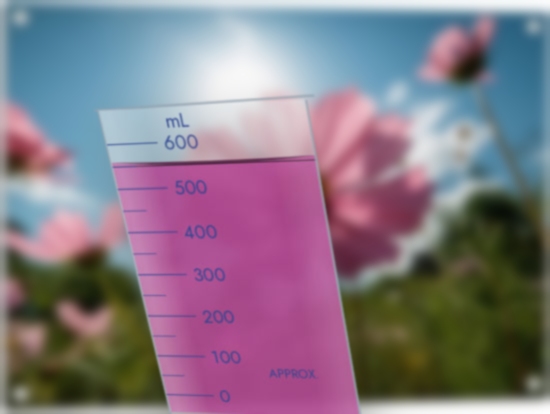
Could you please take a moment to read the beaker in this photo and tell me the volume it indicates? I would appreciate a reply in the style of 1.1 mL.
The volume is 550 mL
